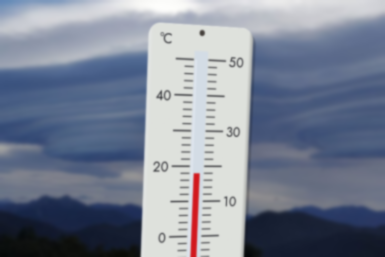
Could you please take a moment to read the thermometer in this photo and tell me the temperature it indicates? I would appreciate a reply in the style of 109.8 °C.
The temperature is 18 °C
